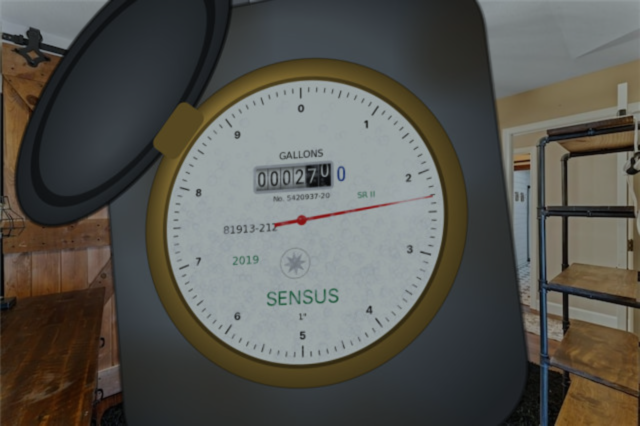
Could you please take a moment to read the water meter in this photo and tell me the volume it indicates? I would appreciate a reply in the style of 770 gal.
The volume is 2702.3 gal
